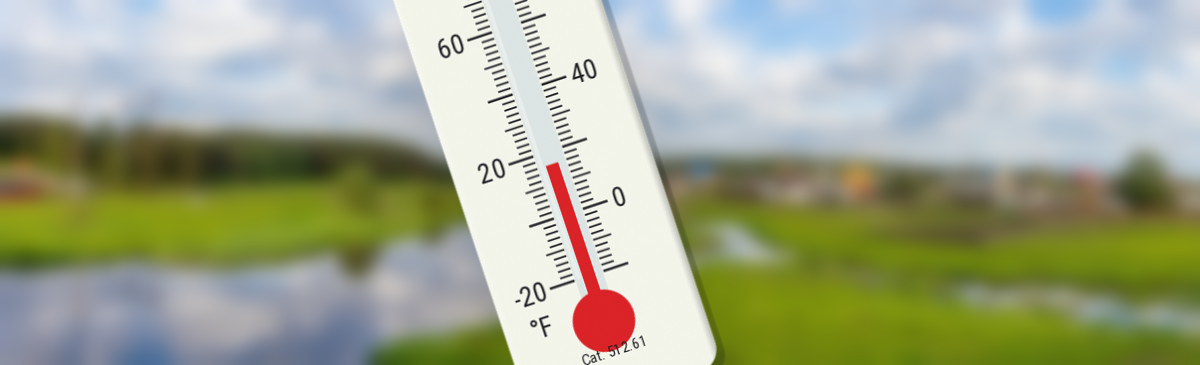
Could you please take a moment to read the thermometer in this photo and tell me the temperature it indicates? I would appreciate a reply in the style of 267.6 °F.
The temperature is 16 °F
